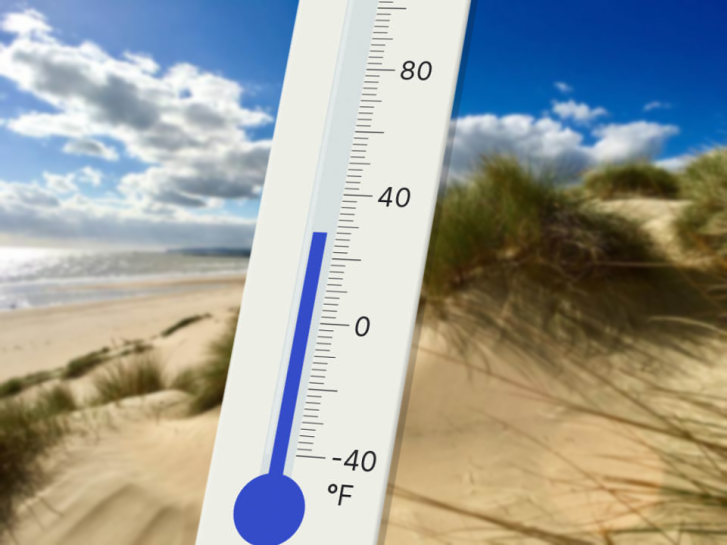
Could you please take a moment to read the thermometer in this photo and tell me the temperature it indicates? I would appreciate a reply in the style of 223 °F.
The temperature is 28 °F
